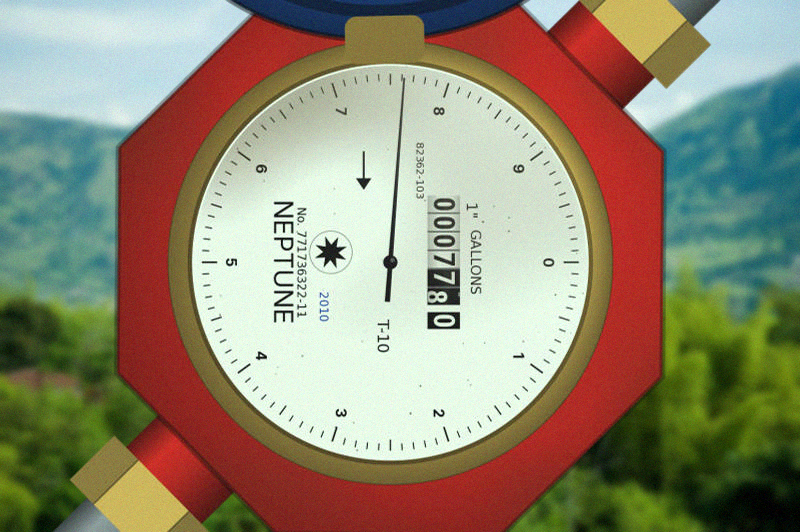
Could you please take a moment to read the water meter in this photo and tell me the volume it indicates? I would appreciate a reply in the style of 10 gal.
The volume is 7777.6 gal
